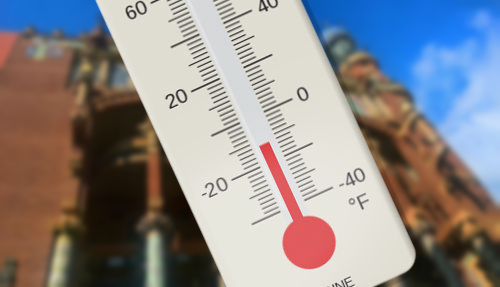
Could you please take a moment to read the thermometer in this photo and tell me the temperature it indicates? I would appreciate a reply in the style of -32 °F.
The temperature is -12 °F
